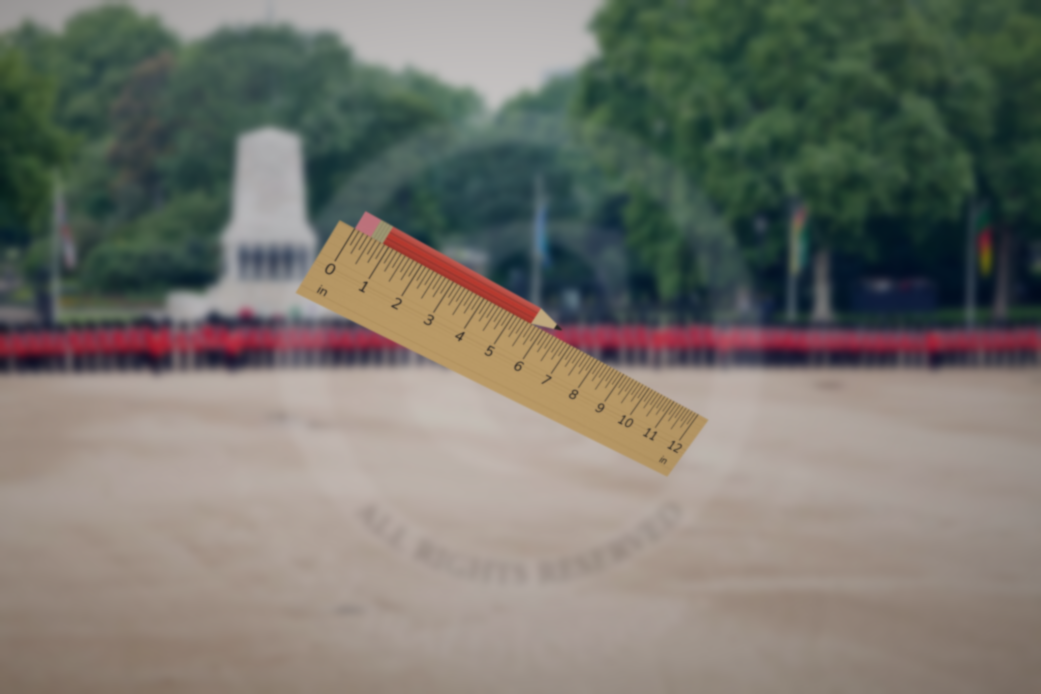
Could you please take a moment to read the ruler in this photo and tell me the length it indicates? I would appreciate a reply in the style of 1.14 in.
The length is 6.5 in
